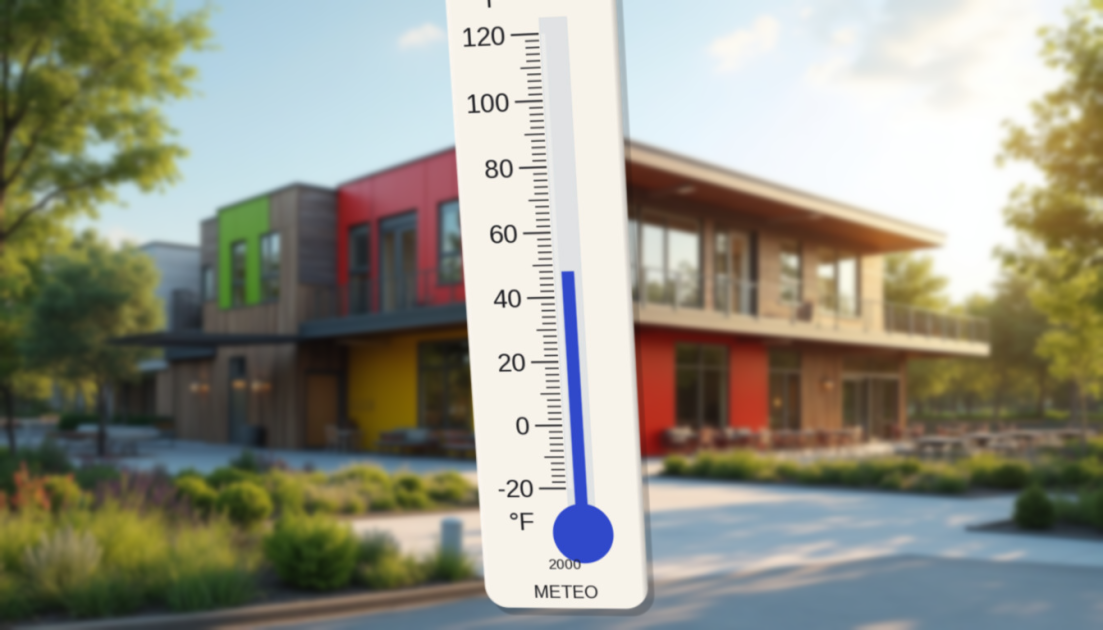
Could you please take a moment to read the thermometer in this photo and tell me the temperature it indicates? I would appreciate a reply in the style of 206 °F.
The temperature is 48 °F
